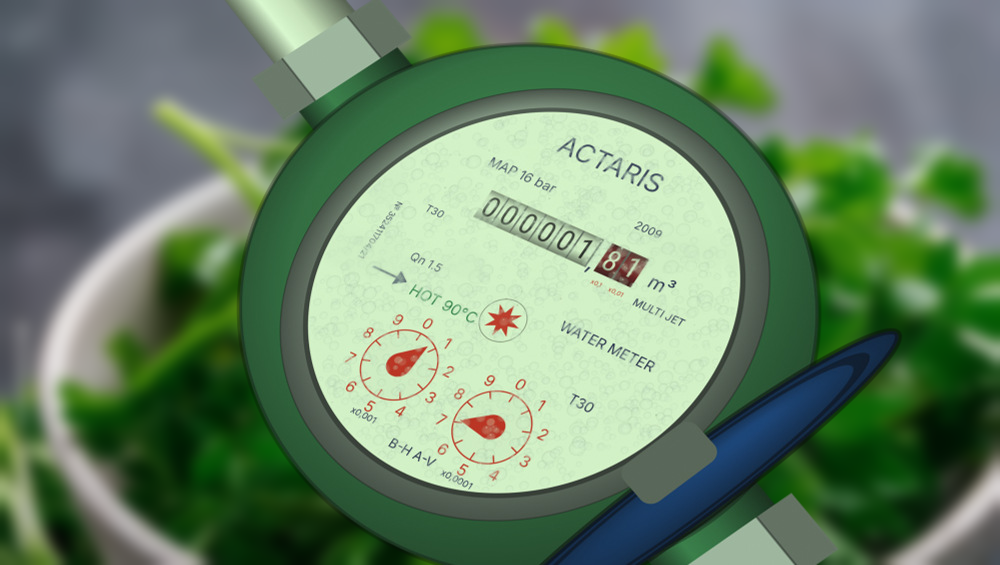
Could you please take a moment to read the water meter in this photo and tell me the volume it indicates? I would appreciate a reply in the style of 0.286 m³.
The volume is 1.8107 m³
